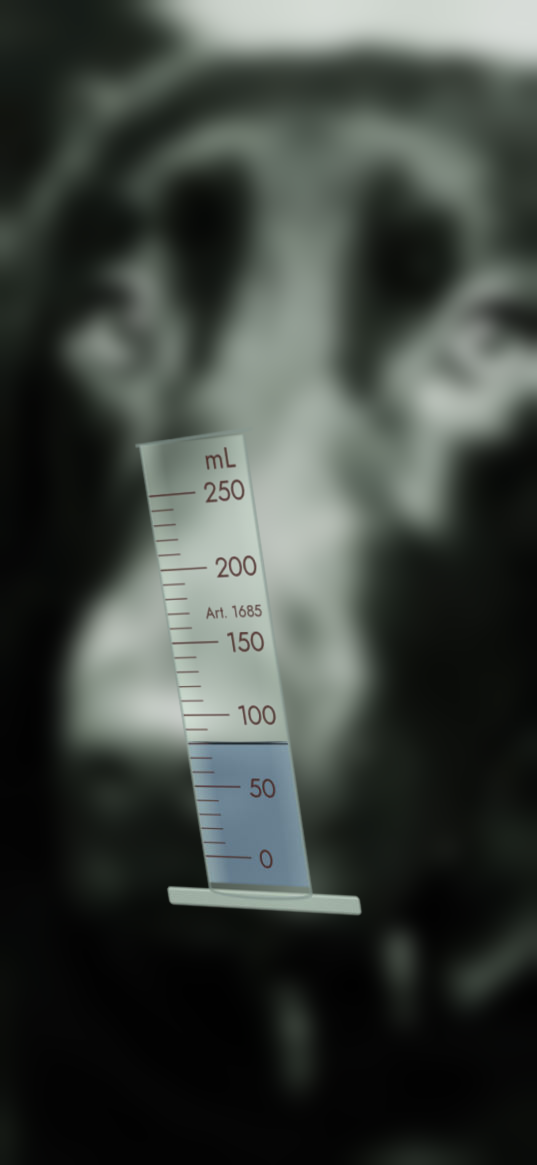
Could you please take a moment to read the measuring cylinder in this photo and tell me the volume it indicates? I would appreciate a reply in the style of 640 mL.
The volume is 80 mL
